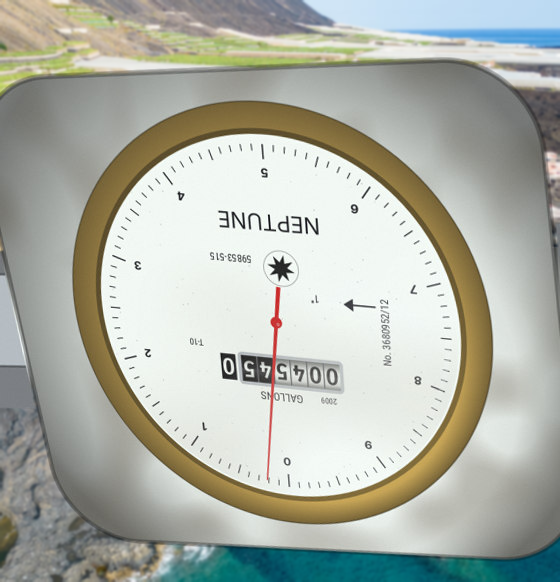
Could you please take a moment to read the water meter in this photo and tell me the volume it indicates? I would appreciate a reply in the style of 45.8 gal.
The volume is 45450.2 gal
